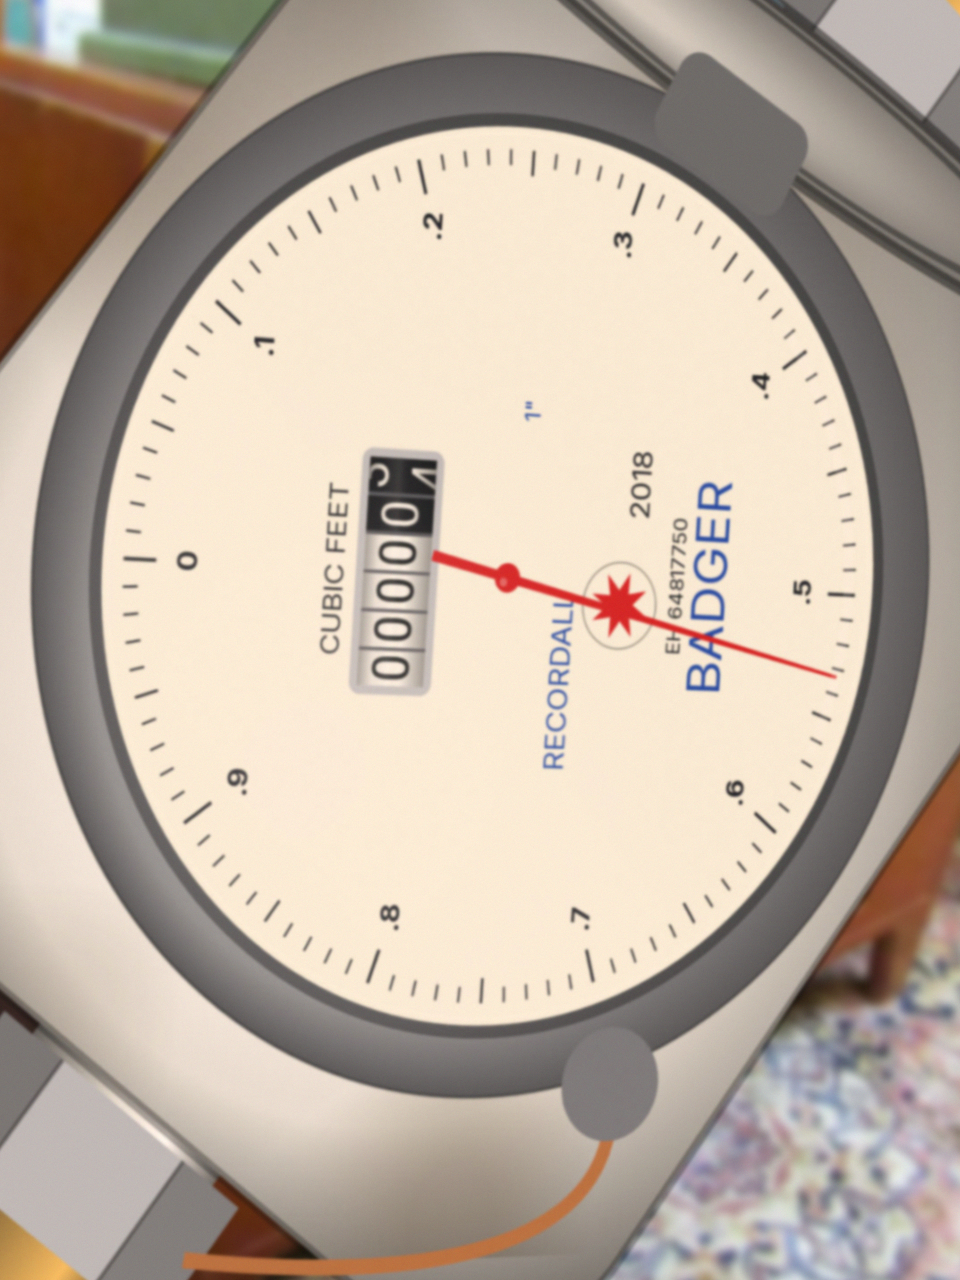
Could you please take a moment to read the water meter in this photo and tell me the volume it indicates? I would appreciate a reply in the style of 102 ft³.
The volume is 3.53 ft³
